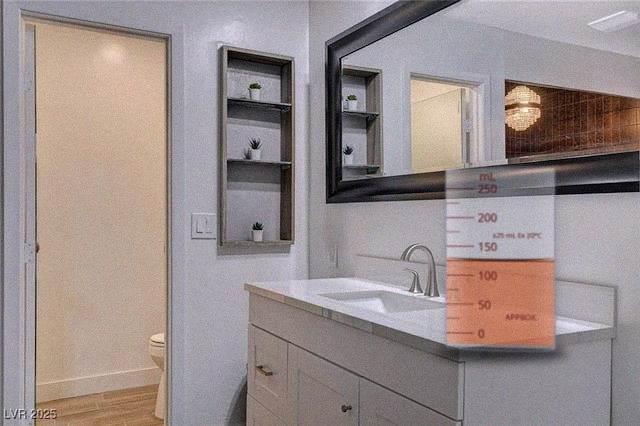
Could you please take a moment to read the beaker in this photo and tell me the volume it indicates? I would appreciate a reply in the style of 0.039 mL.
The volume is 125 mL
